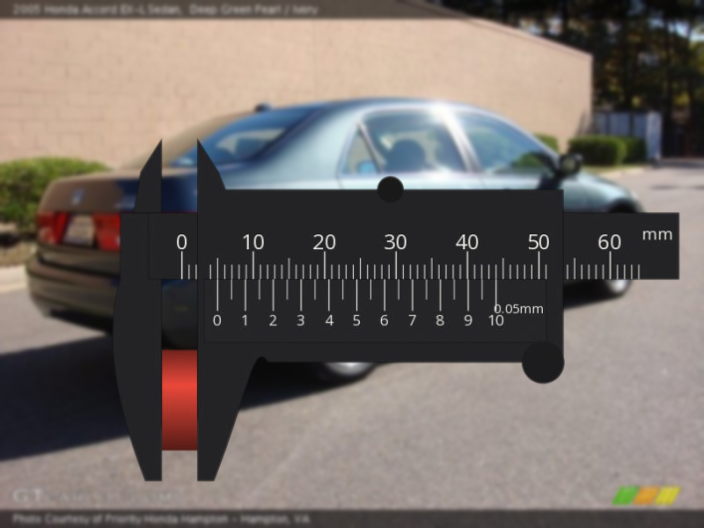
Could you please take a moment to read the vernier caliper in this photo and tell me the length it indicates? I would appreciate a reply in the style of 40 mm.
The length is 5.0 mm
